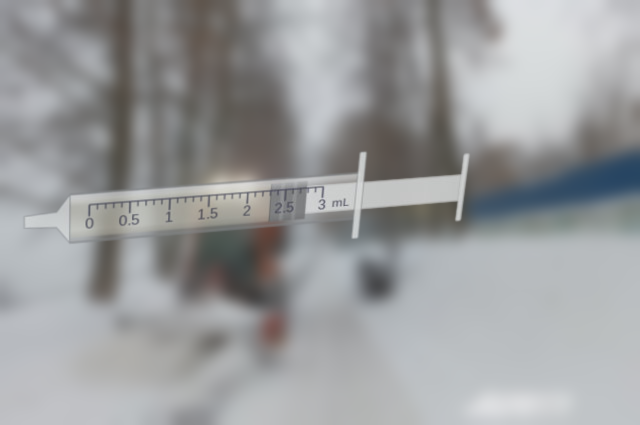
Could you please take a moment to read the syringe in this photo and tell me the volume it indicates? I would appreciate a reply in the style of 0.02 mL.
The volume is 2.3 mL
